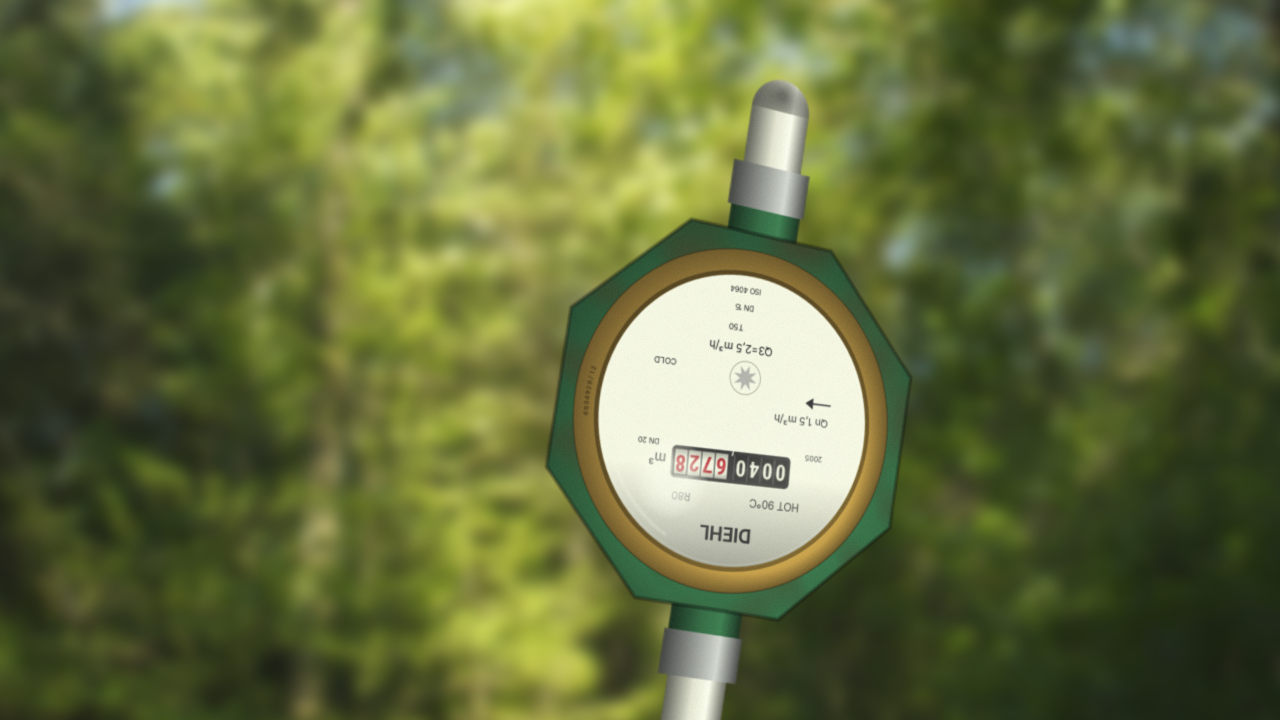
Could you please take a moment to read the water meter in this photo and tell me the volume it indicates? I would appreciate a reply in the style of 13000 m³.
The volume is 40.6728 m³
